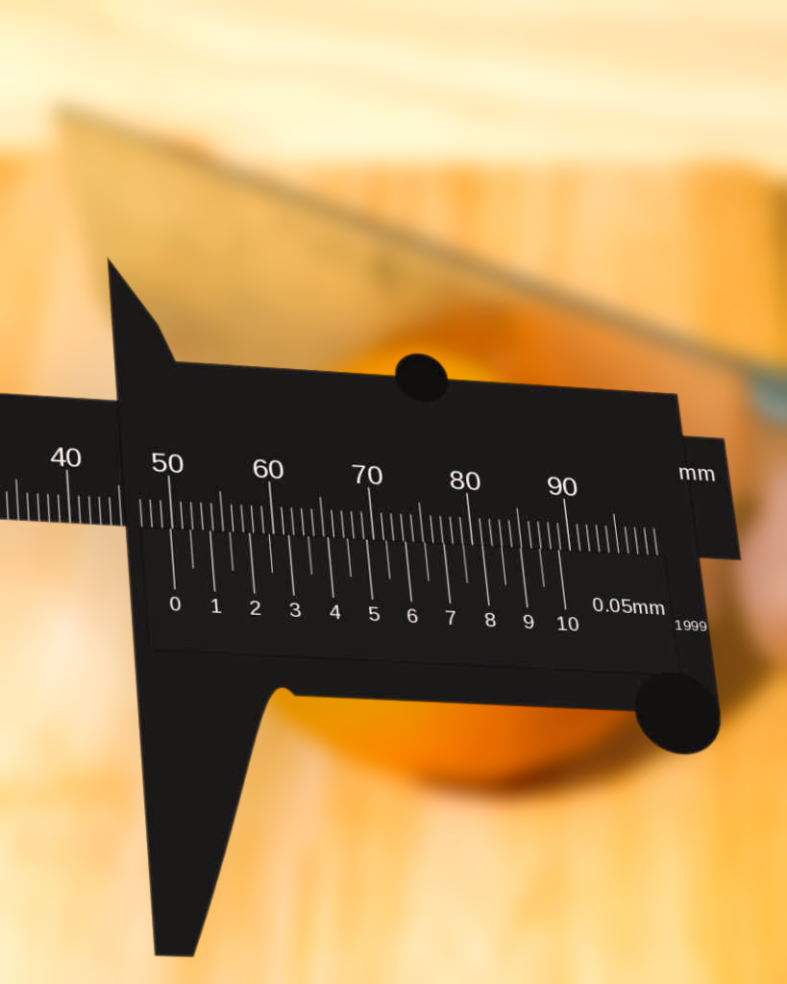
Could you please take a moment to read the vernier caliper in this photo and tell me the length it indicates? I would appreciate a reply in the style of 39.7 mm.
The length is 49.8 mm
